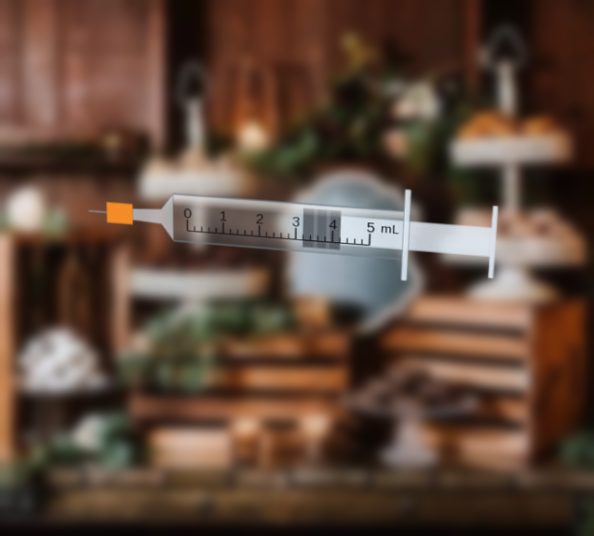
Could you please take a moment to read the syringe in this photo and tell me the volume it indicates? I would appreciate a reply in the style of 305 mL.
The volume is 3.2 mL
